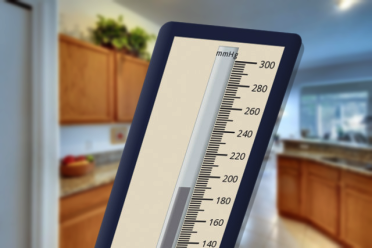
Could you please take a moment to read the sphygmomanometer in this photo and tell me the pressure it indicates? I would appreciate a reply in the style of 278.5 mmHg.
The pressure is 190 mmHg
